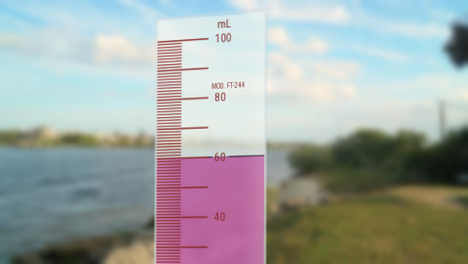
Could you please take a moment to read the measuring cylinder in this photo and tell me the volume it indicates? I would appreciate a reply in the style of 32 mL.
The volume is 60 mL
